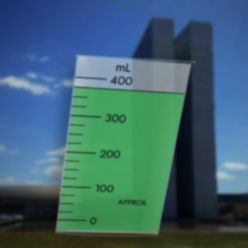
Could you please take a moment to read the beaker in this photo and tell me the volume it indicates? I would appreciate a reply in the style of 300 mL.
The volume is 375 mL
